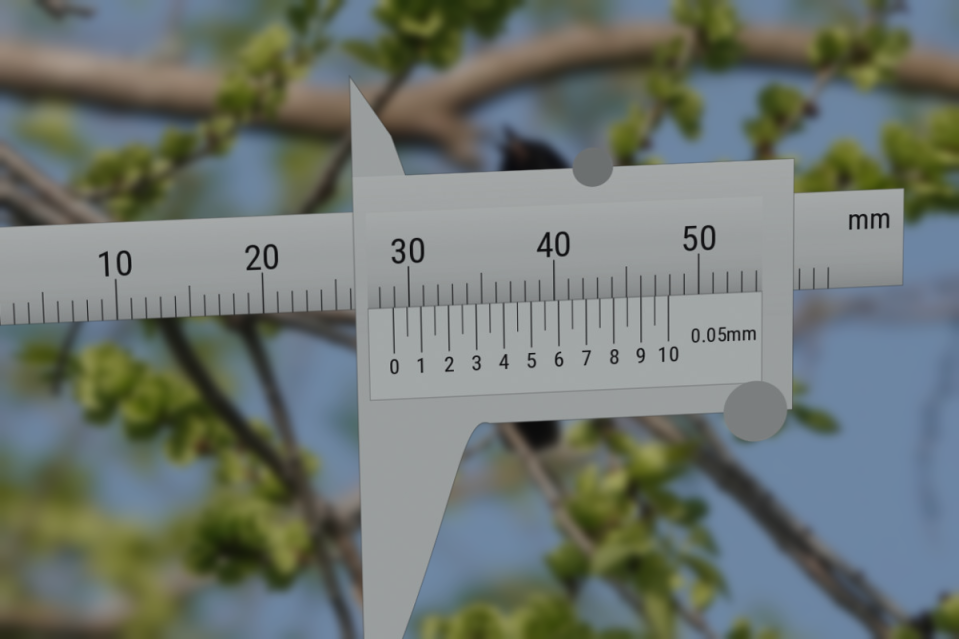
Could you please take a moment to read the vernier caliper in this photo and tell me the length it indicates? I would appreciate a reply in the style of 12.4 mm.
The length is 28.9 mm
